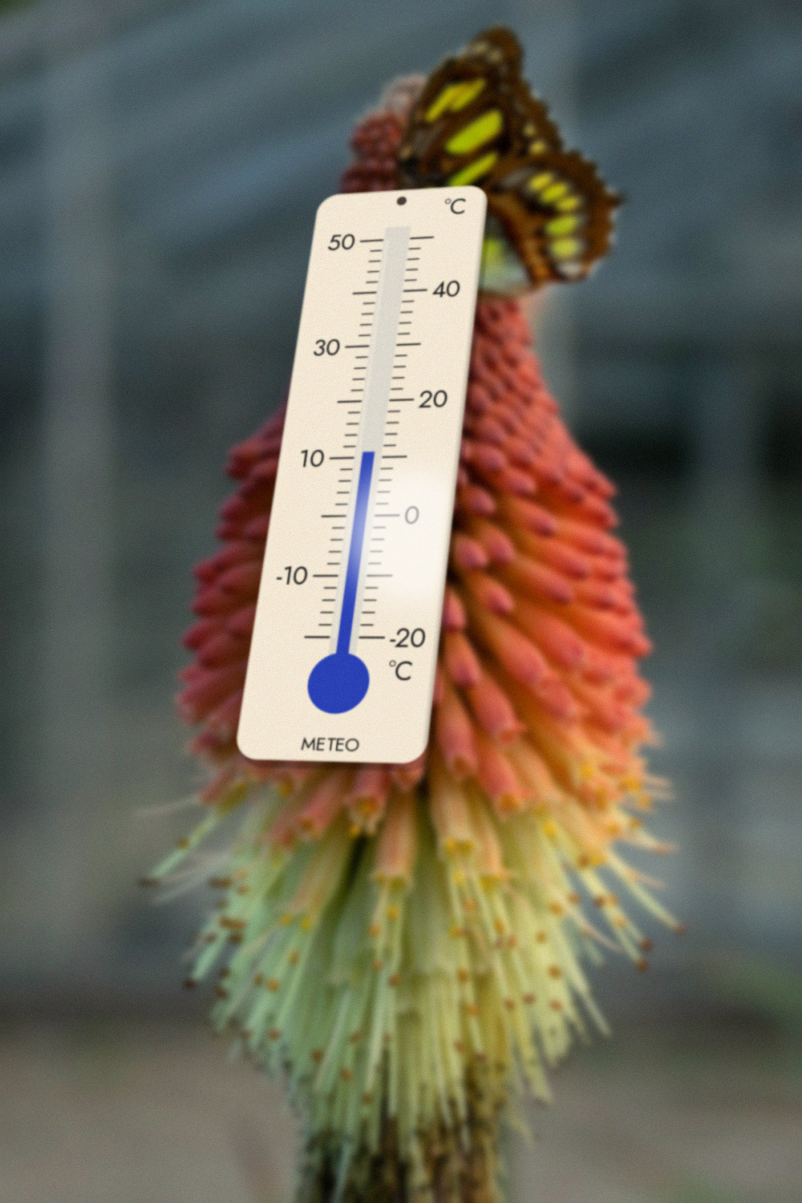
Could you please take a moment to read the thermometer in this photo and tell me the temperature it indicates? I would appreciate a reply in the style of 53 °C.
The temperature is 11 °C
